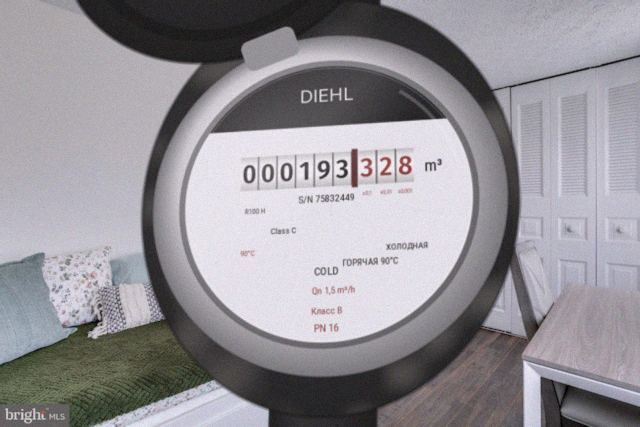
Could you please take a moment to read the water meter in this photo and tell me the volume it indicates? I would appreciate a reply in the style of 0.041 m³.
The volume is 193.328 m³
